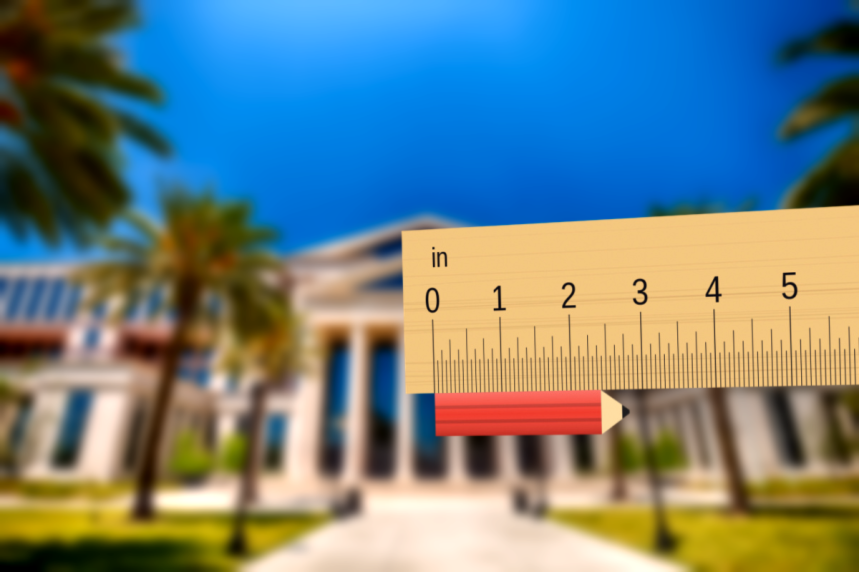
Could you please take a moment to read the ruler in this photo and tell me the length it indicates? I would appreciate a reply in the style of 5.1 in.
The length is 2.8125 in
